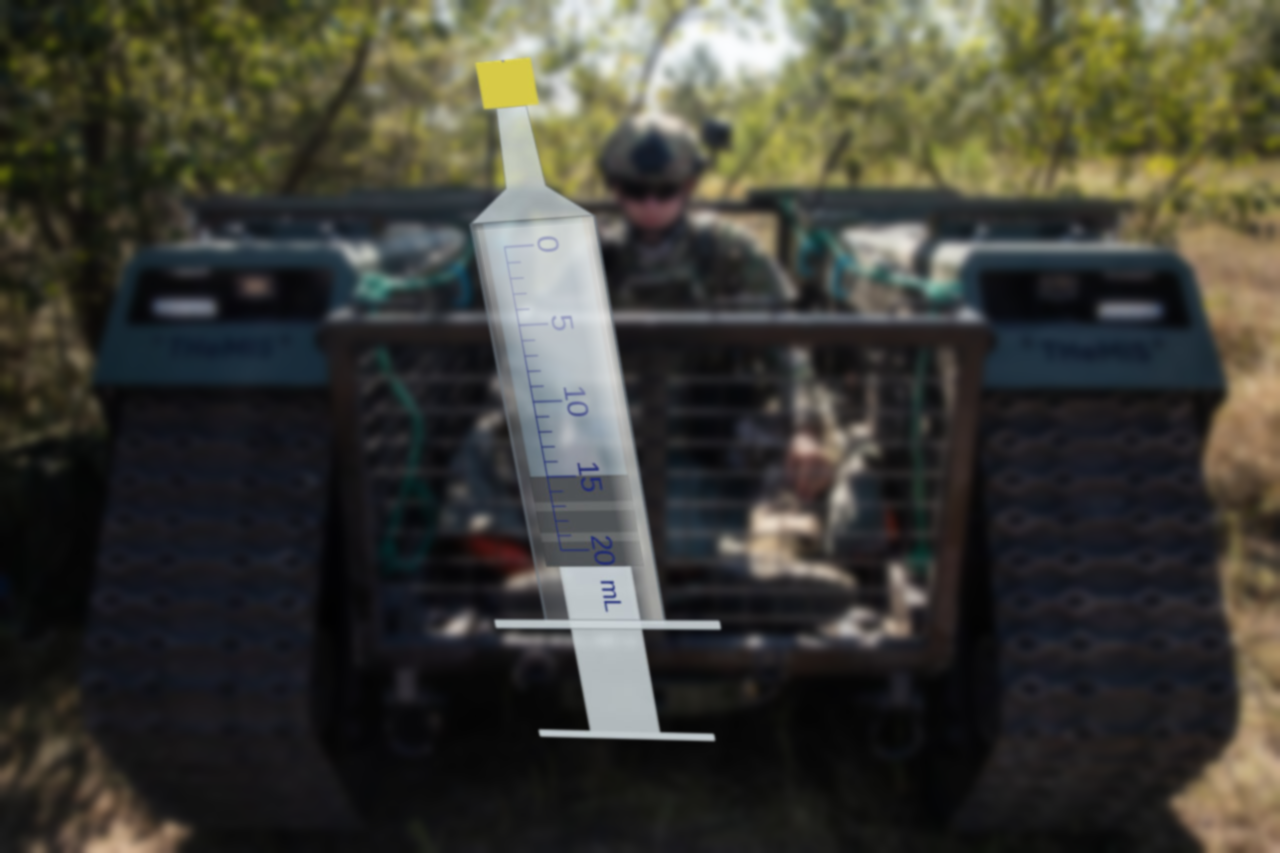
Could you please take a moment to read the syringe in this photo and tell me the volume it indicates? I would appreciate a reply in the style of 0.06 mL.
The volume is 15 mL
